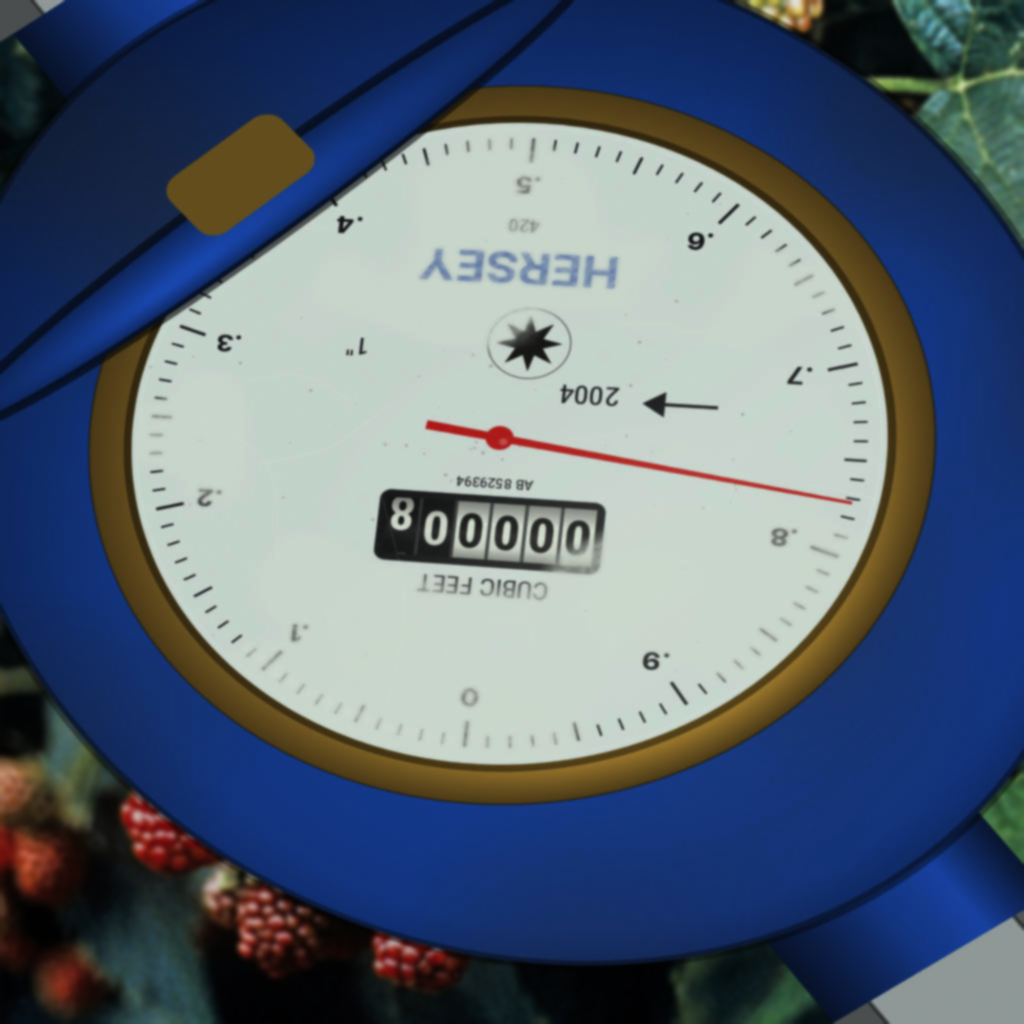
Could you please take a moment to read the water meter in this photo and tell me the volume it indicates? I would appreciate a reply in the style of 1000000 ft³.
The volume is 7.77 ft³
